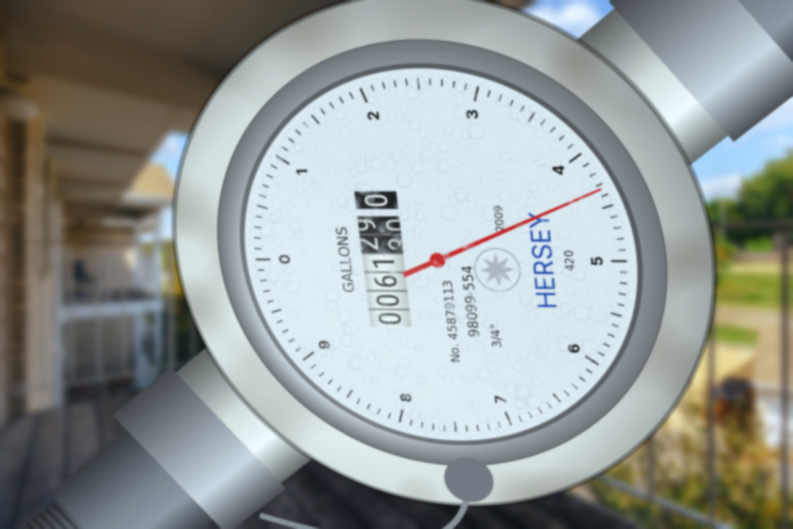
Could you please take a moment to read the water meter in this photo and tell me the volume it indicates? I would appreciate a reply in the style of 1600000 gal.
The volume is 61294.3 gal
